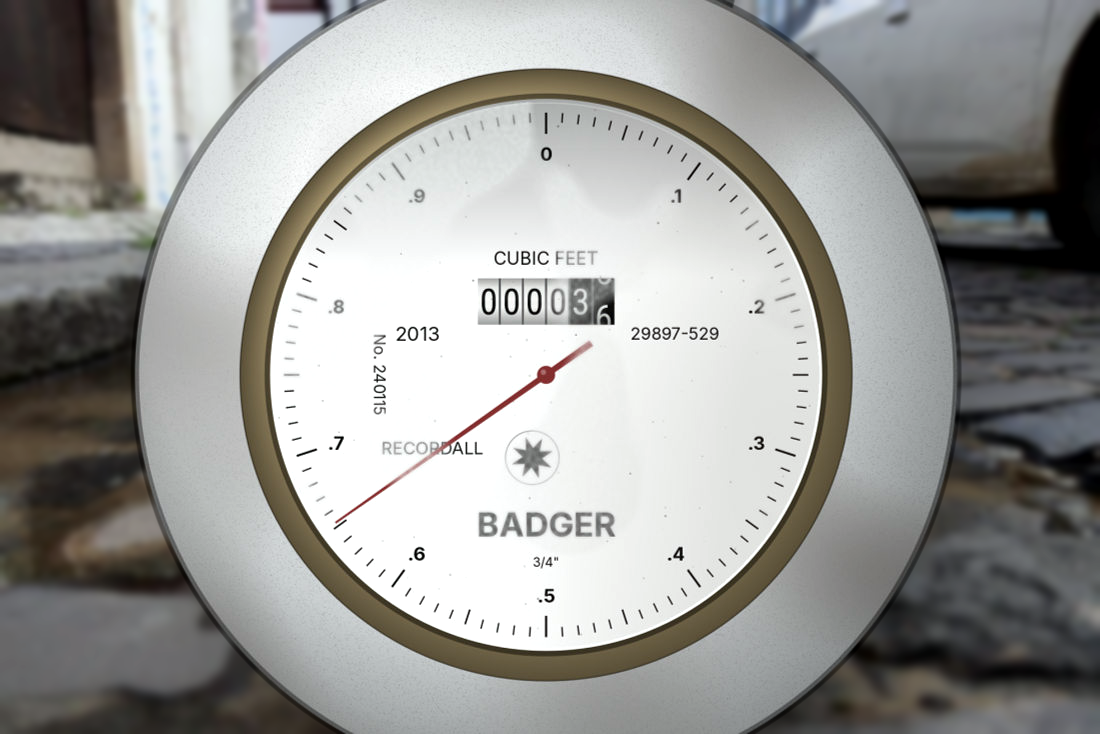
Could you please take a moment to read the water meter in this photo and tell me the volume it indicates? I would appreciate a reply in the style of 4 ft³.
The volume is 35.65 ft³
